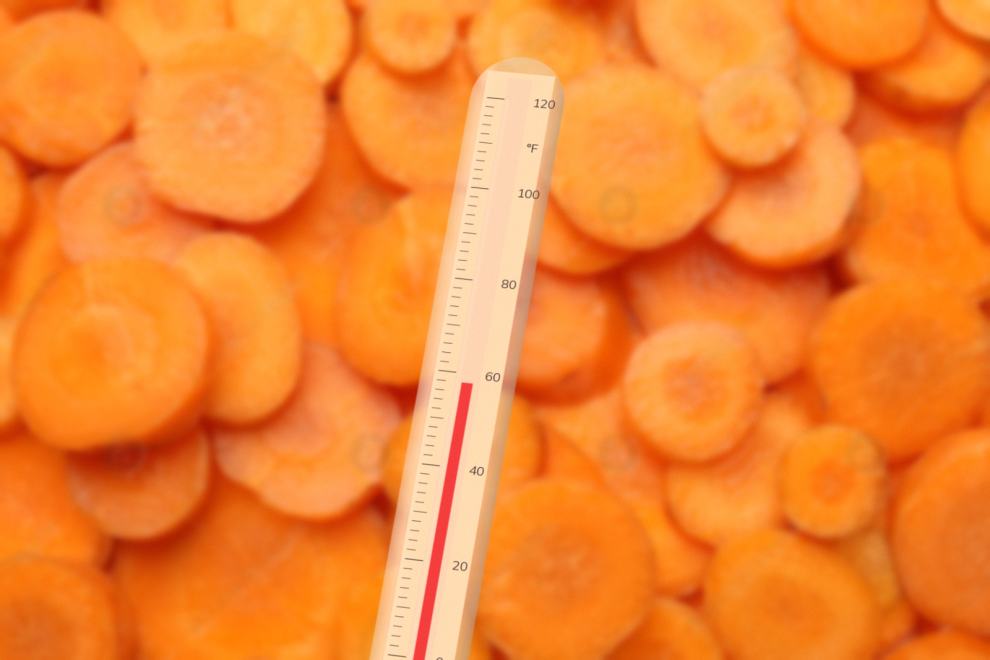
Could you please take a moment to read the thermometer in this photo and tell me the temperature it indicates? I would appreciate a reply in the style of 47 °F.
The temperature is 58 °F
